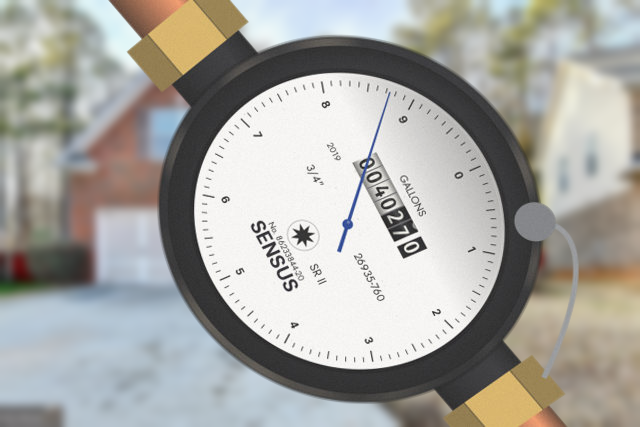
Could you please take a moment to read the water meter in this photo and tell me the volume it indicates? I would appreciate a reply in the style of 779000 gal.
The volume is 40268.7 gal
